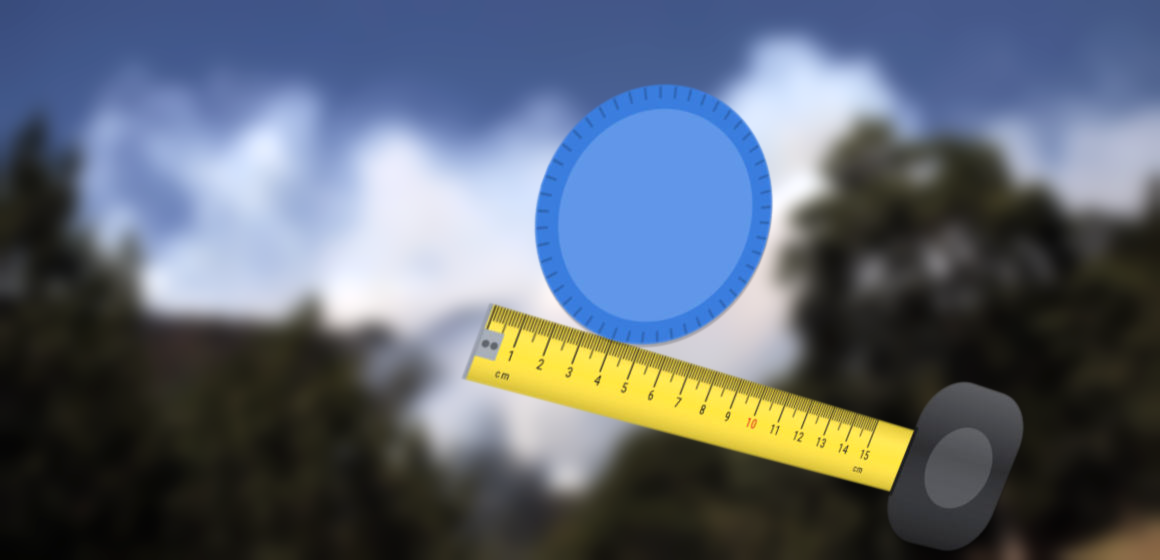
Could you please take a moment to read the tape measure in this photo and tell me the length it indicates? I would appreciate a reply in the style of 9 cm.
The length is 8 cm
